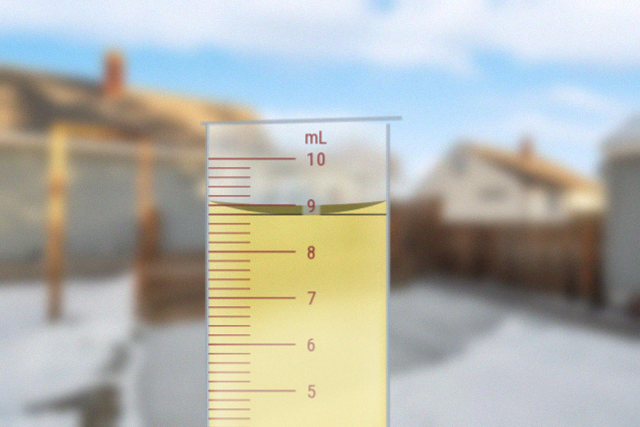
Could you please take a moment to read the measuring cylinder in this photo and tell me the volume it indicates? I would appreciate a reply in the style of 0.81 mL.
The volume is 8.8 mL
